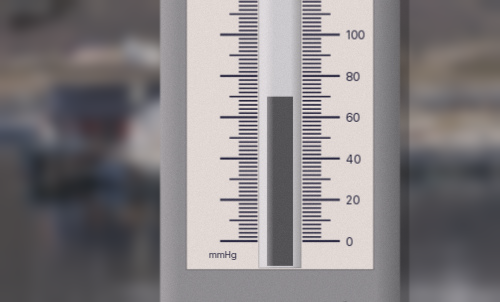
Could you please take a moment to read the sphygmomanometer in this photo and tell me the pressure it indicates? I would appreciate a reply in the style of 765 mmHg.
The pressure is 70 mmHg
